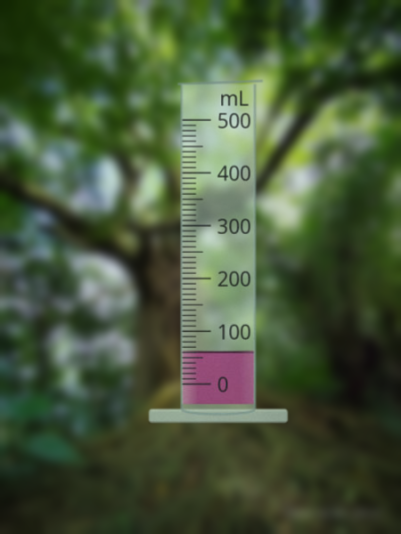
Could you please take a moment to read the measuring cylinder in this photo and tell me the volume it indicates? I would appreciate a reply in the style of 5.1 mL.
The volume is 60 mL
